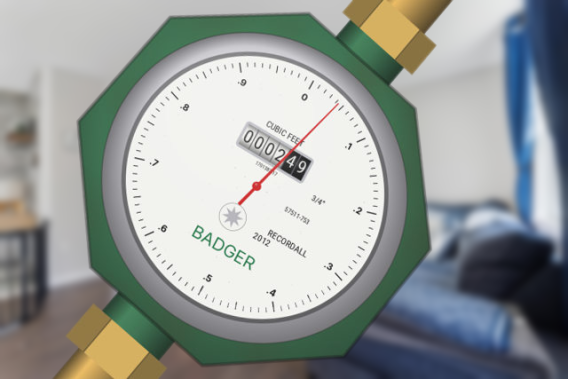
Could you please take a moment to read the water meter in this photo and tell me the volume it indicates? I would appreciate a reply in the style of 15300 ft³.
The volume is 249.04 ft³
